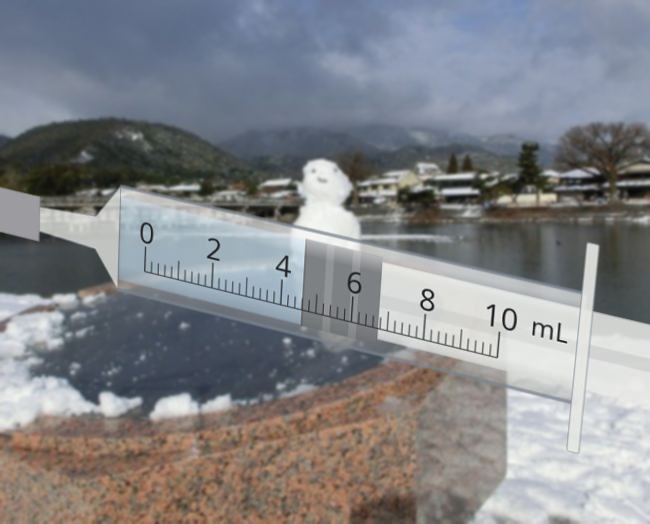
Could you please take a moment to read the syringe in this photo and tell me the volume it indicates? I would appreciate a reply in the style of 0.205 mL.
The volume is 4.6 mL
